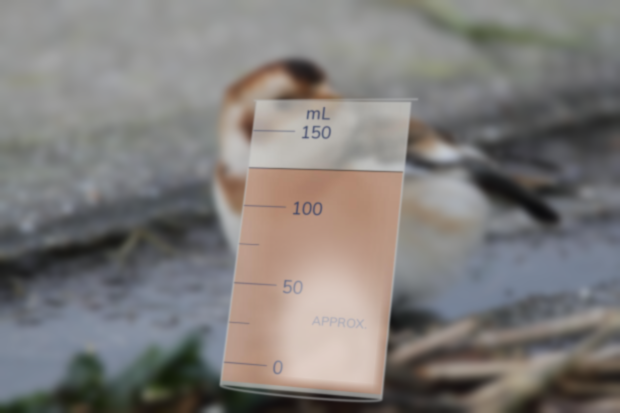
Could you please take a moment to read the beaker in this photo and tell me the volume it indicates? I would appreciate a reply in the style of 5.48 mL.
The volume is 125 mL
